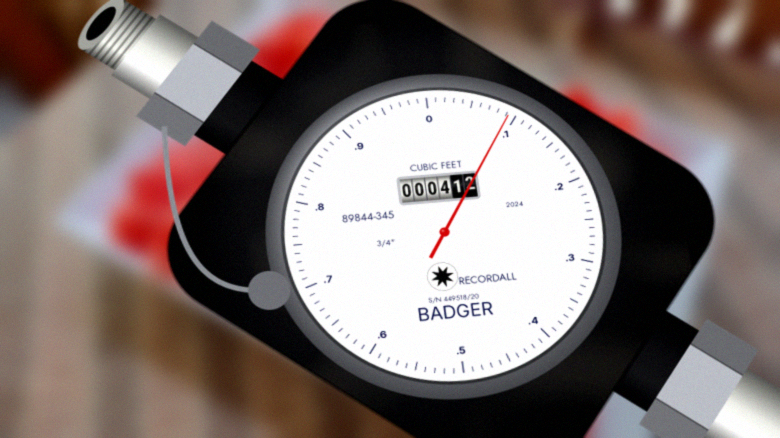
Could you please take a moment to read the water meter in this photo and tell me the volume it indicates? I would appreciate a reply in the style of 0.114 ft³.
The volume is 412.09 ft³
